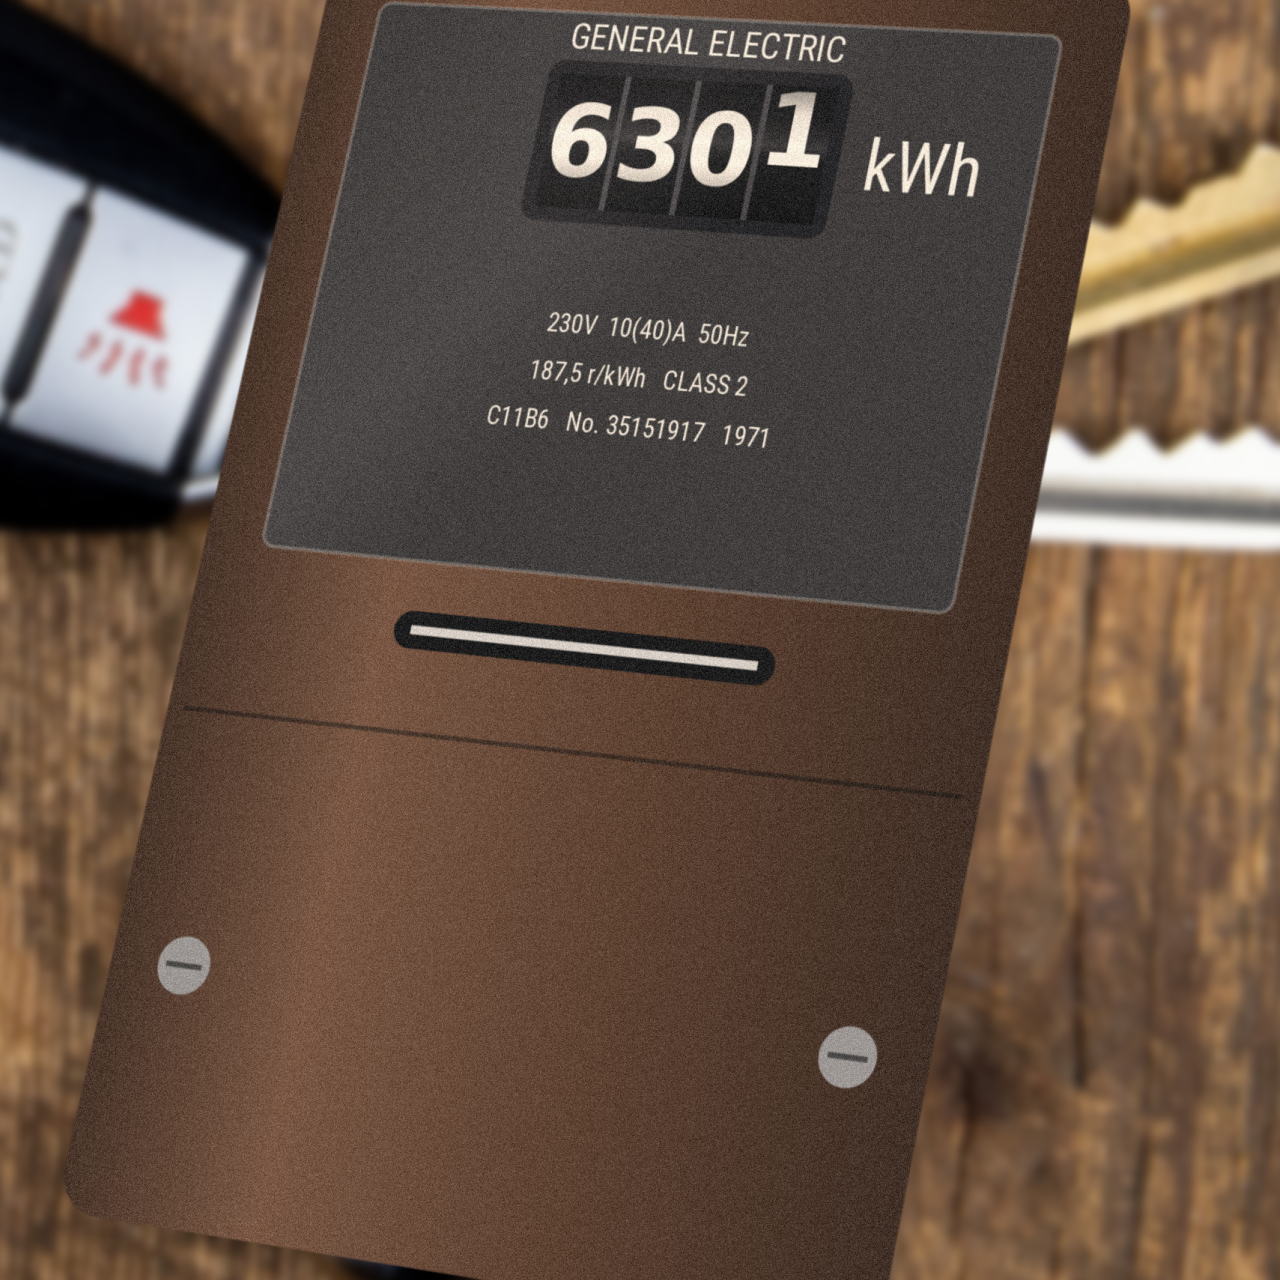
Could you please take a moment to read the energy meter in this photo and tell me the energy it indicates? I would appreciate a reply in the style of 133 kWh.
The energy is 6301 kWh
